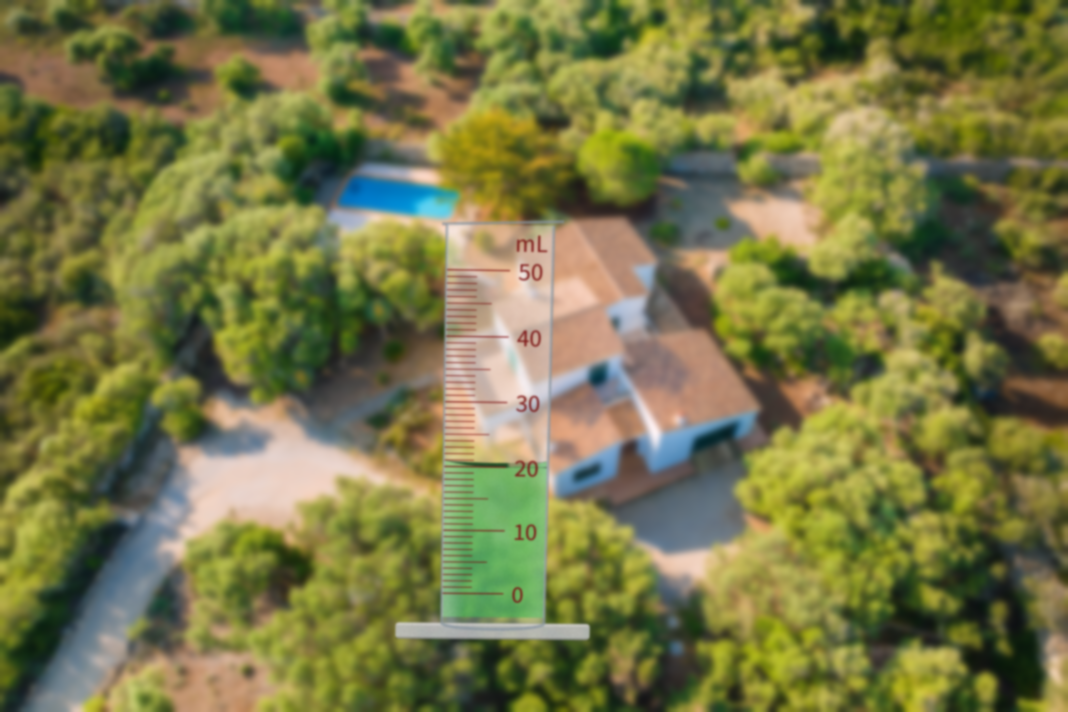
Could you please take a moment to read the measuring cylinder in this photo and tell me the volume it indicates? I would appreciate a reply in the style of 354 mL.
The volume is 20 mL
